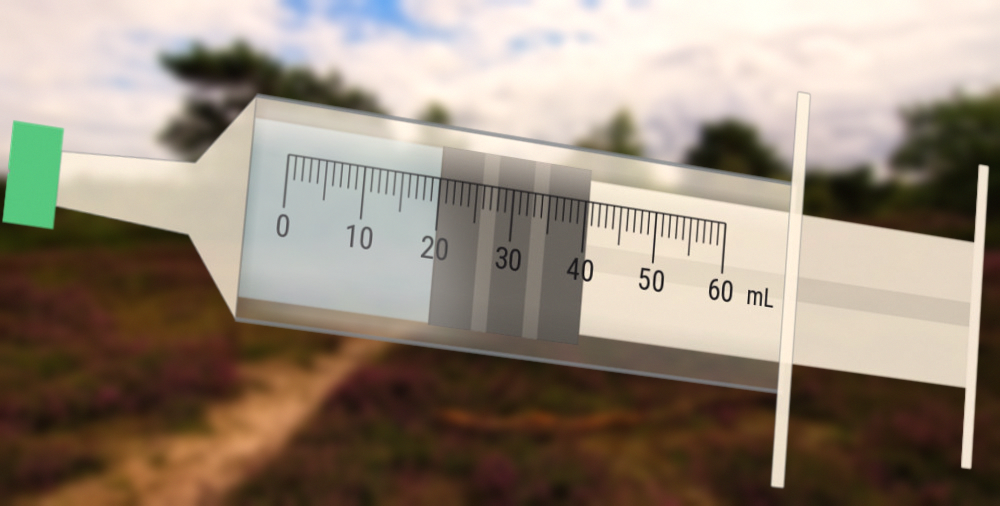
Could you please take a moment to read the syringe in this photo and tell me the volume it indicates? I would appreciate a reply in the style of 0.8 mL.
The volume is 20 mL
